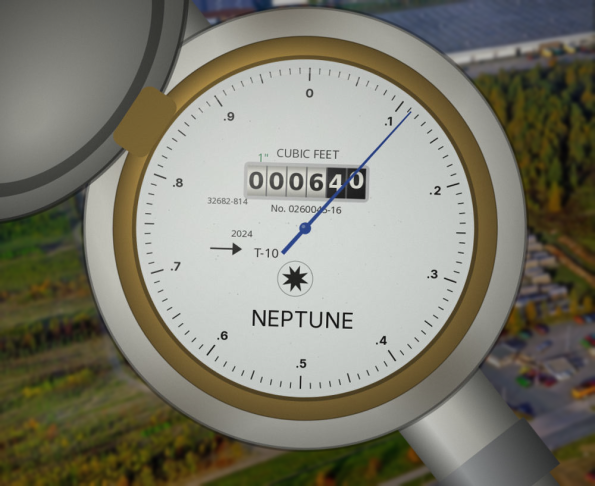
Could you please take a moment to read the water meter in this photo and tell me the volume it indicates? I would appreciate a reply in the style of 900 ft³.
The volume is 640.11 ft³
